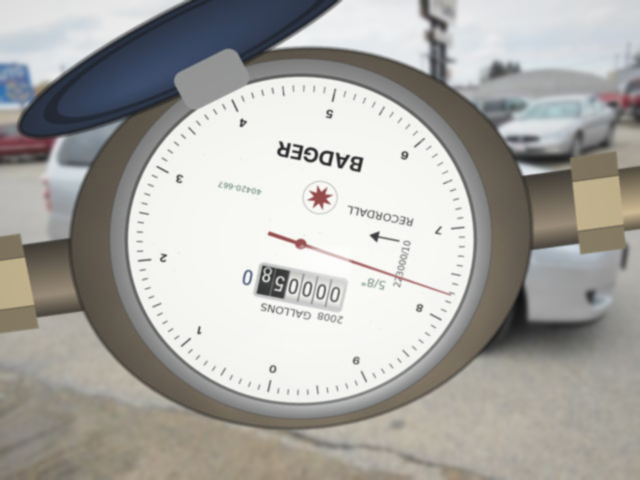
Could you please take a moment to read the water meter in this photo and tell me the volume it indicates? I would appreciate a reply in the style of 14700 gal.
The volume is 577.7 gal
